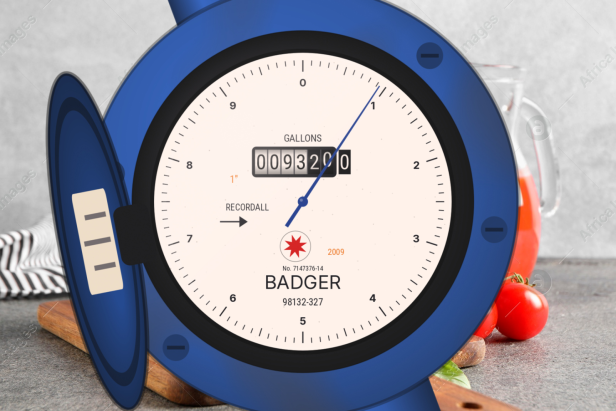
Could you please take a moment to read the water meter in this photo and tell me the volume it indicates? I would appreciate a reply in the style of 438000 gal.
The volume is 93200.9 gal
